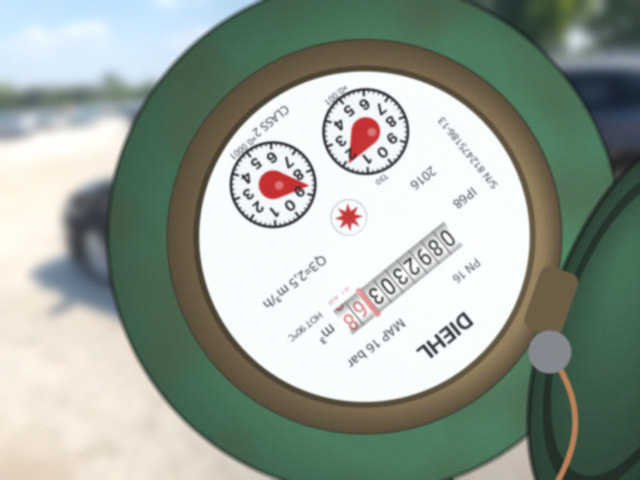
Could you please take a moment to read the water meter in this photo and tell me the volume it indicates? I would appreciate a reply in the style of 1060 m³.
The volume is 892303.6818 m³
